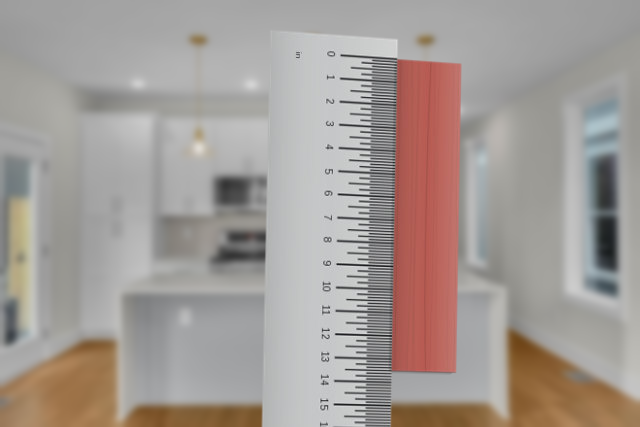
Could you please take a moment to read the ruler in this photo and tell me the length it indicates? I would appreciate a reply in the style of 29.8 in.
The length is 13.5 in
